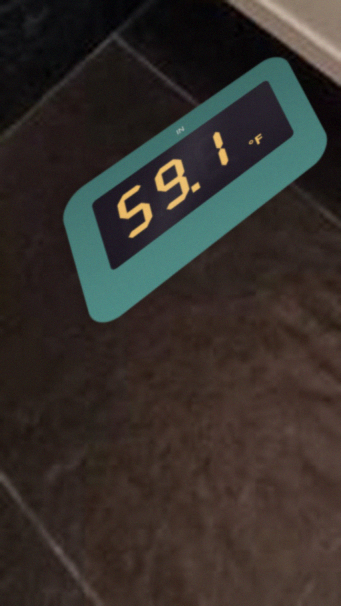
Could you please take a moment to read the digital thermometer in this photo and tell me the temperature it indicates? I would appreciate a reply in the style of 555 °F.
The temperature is 59.1 °F
